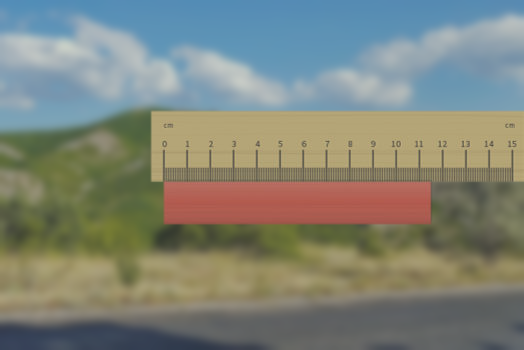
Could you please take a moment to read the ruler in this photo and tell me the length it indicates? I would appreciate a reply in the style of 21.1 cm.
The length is 11.5 cm
